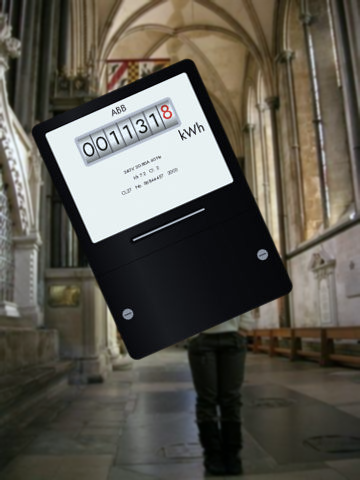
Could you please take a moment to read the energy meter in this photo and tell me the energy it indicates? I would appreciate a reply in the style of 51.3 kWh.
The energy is 1131.8 kWh
